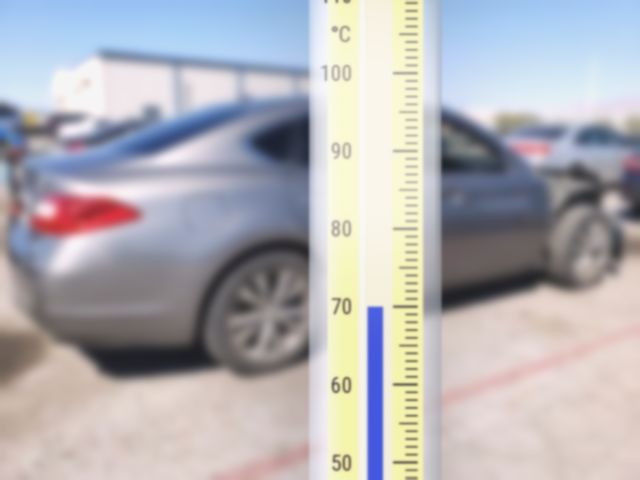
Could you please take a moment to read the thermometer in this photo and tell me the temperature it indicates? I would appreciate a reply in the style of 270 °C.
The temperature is 70 °C
